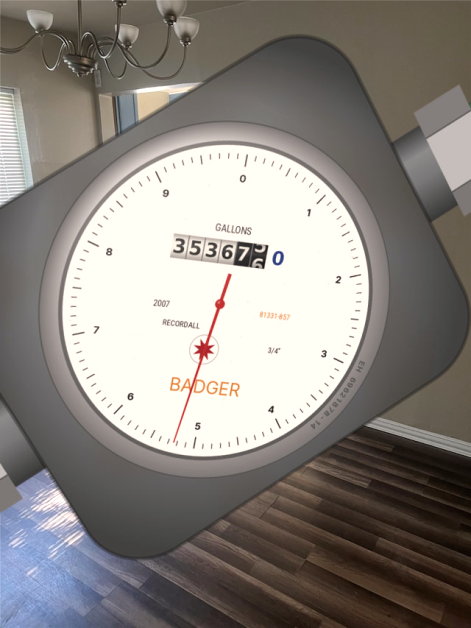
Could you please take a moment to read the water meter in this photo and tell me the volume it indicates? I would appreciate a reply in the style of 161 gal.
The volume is 3536755.2 gal
